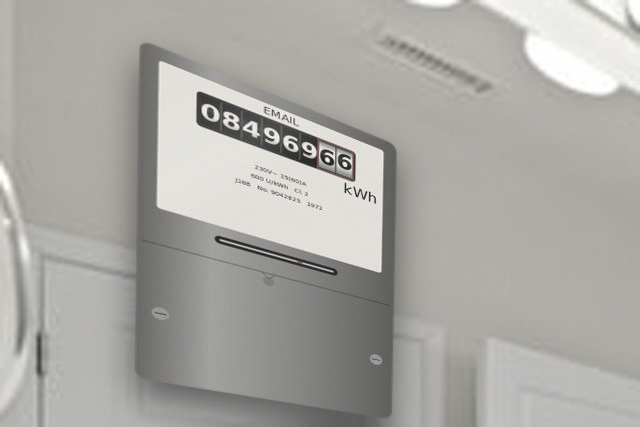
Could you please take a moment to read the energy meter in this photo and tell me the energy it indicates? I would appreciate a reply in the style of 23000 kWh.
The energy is 84969.66 kWh
